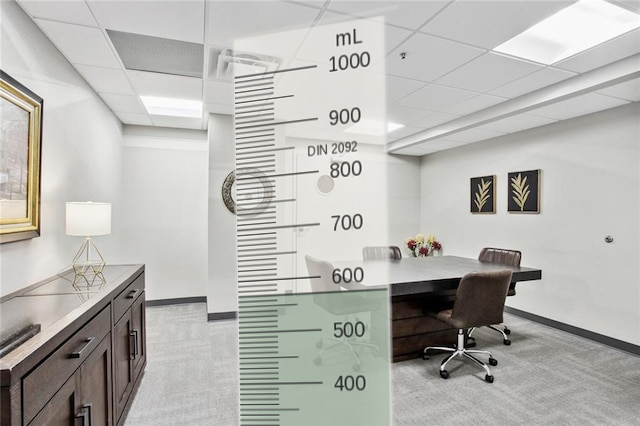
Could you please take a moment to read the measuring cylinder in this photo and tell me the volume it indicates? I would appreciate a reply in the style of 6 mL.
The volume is 570 mL
